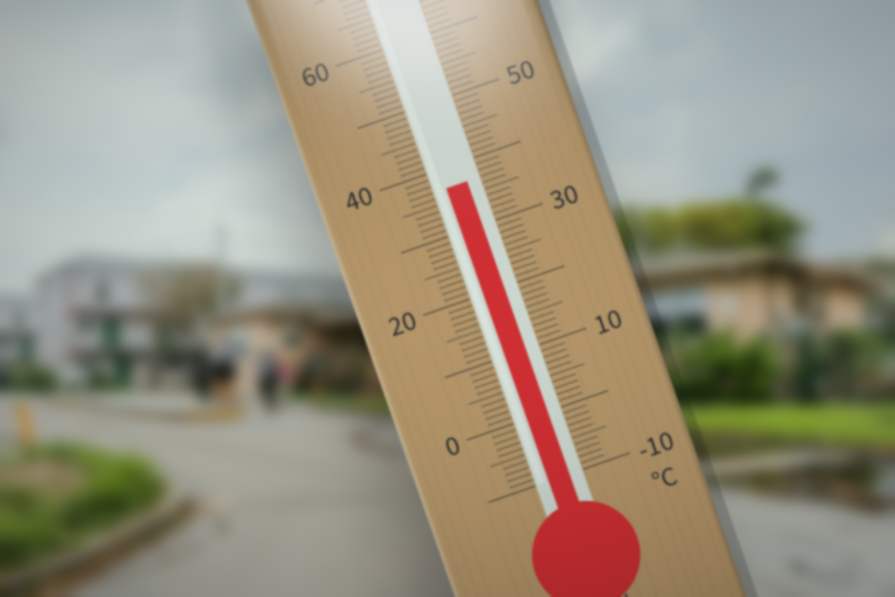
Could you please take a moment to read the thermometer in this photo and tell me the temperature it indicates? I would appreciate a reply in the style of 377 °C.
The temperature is 37 °C
